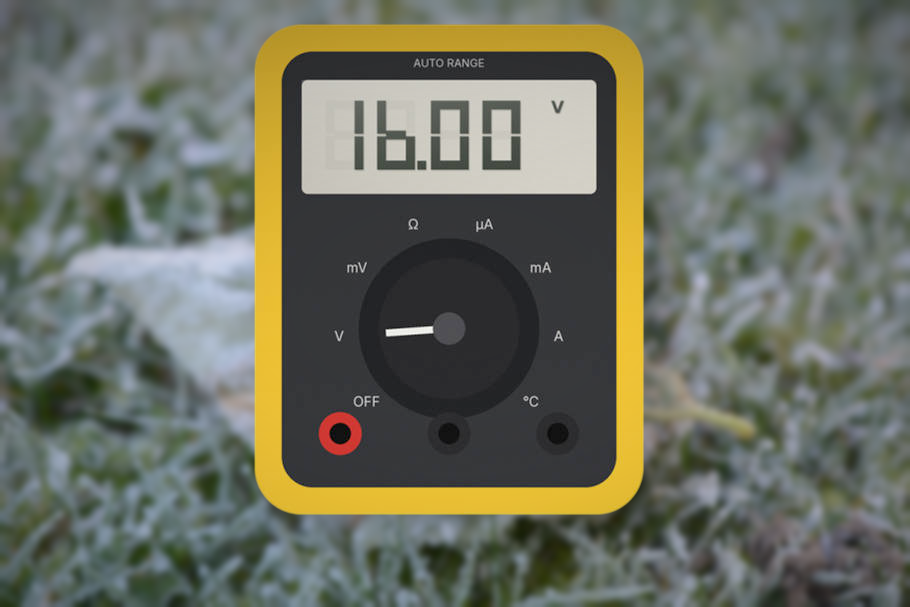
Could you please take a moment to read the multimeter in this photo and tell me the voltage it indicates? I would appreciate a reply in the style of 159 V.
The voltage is 16.00 V
